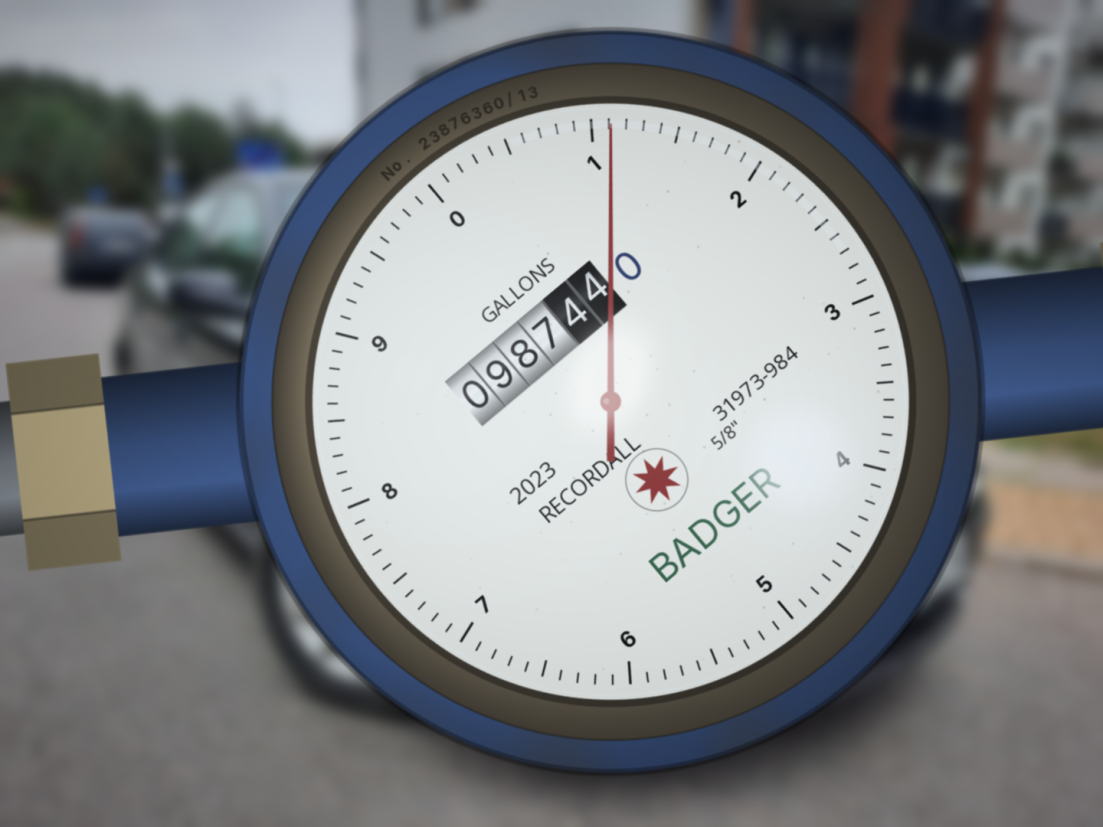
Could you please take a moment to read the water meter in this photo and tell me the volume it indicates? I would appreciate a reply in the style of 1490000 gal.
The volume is 987441.1 gal
